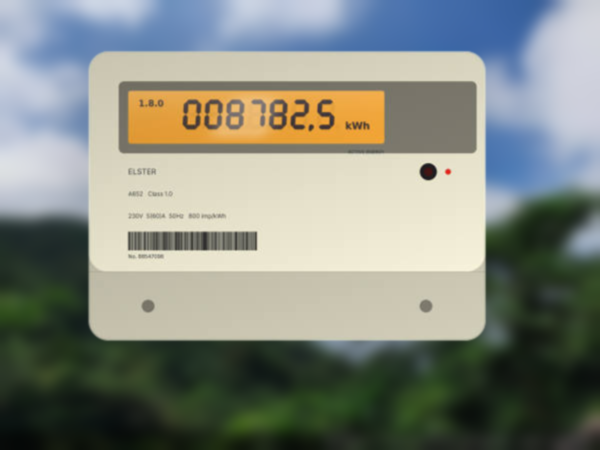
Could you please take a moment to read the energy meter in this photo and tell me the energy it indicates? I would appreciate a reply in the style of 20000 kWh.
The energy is 8782.5 kWh
